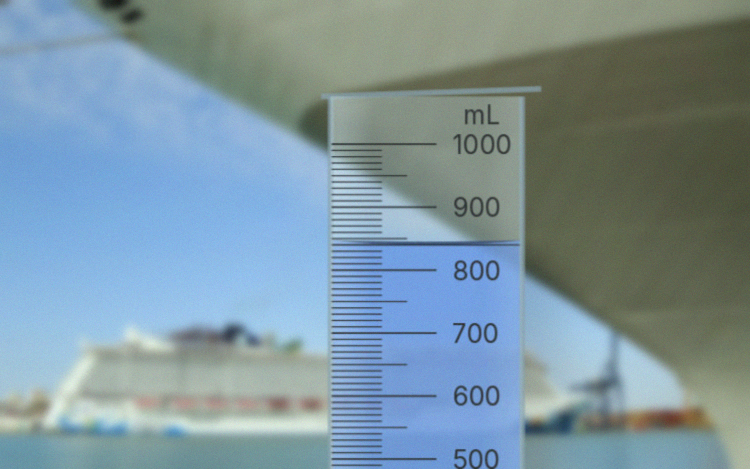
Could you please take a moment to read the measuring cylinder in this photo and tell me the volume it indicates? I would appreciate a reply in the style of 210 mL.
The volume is 840 mL
